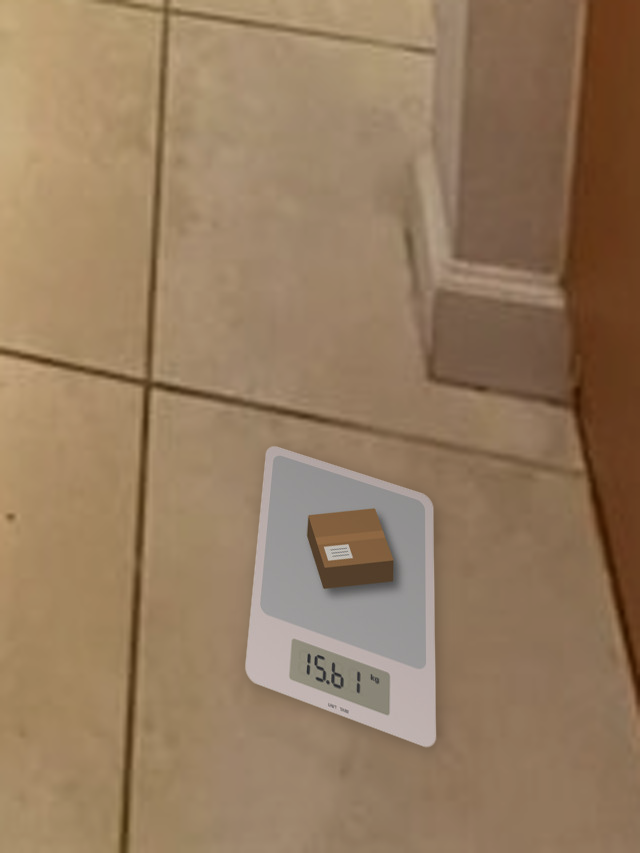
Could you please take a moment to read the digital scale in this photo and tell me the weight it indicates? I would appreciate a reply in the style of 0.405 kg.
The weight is 15.61 kg
